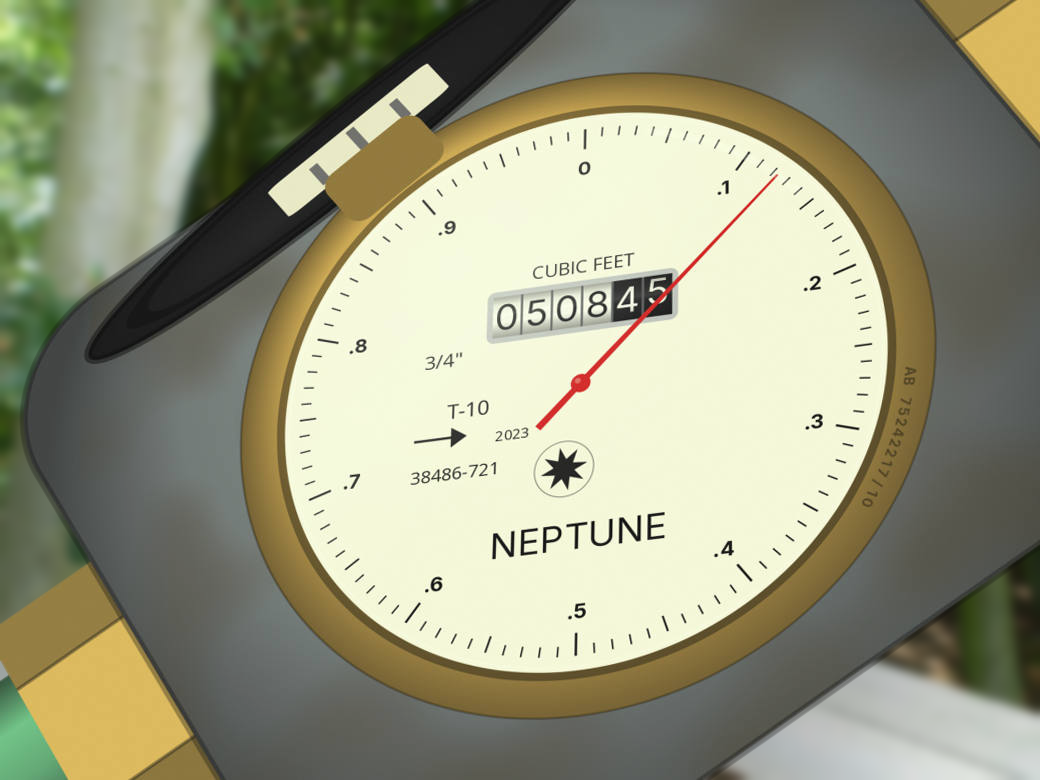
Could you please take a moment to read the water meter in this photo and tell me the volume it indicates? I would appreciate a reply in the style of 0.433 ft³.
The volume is 50845.12 ft³
